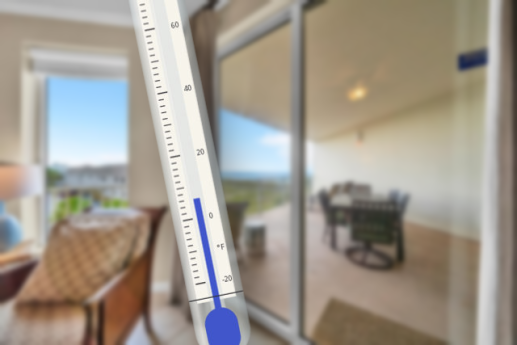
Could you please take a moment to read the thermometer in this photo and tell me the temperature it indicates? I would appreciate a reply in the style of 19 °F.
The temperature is 6 °F
